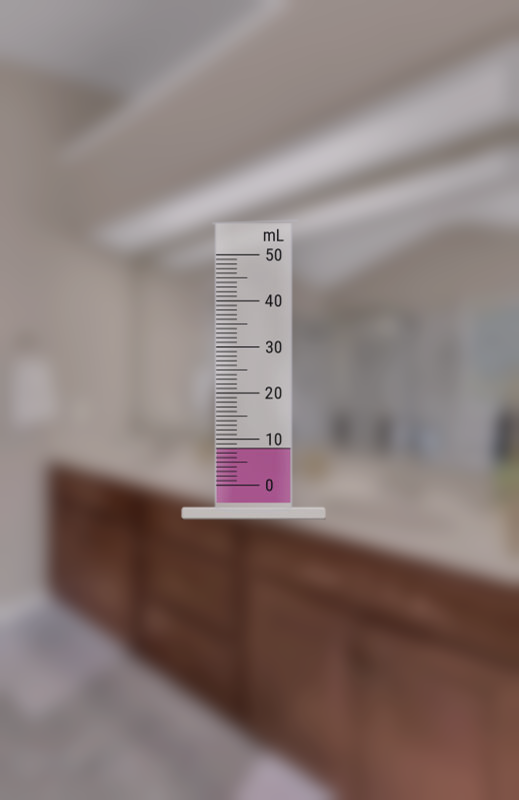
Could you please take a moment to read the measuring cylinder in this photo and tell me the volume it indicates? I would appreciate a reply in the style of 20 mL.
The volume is 8 mL
